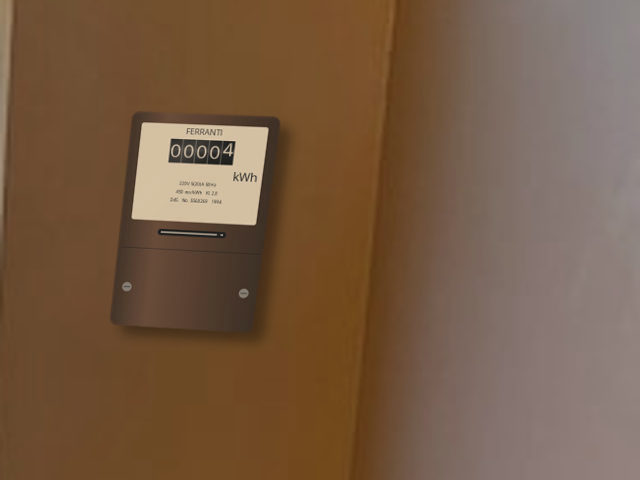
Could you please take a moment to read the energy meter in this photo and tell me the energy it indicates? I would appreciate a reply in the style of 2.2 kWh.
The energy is 4 kWh
